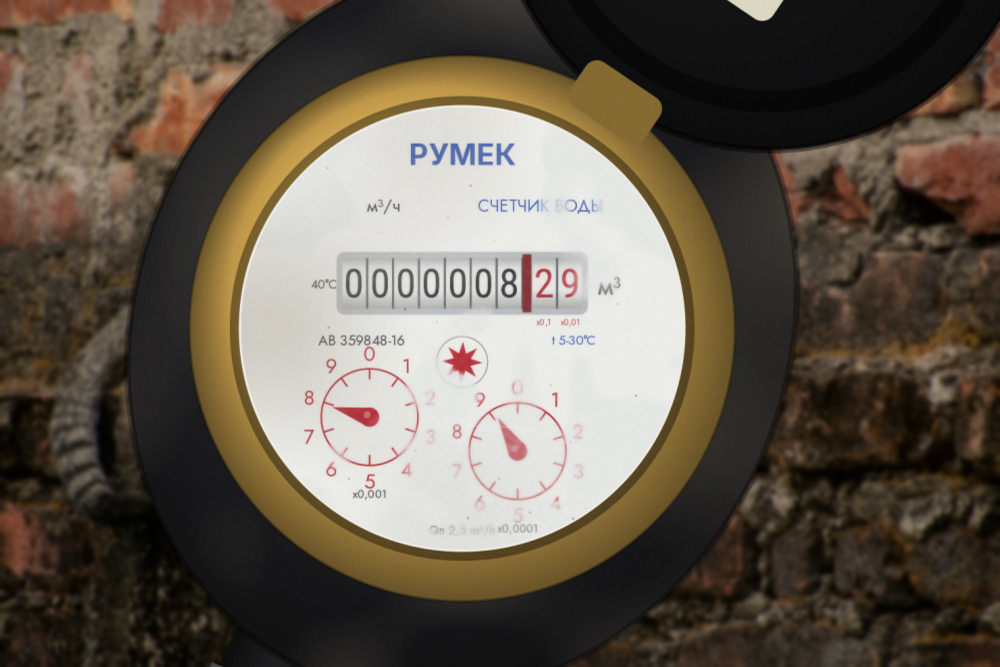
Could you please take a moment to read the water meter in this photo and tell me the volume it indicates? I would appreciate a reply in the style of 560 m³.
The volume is 8.2979 m³
